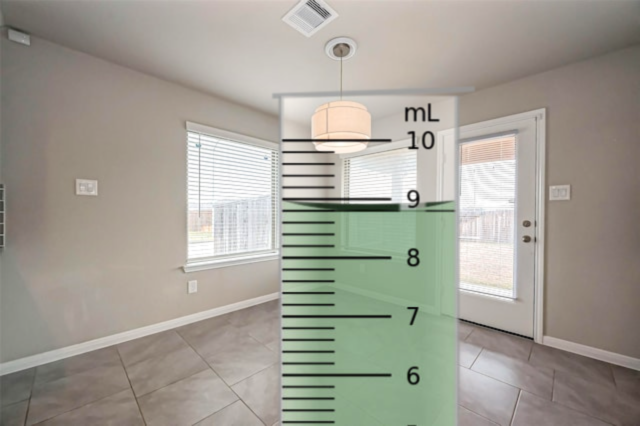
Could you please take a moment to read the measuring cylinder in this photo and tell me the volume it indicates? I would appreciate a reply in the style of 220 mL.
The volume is 8.8 mL
